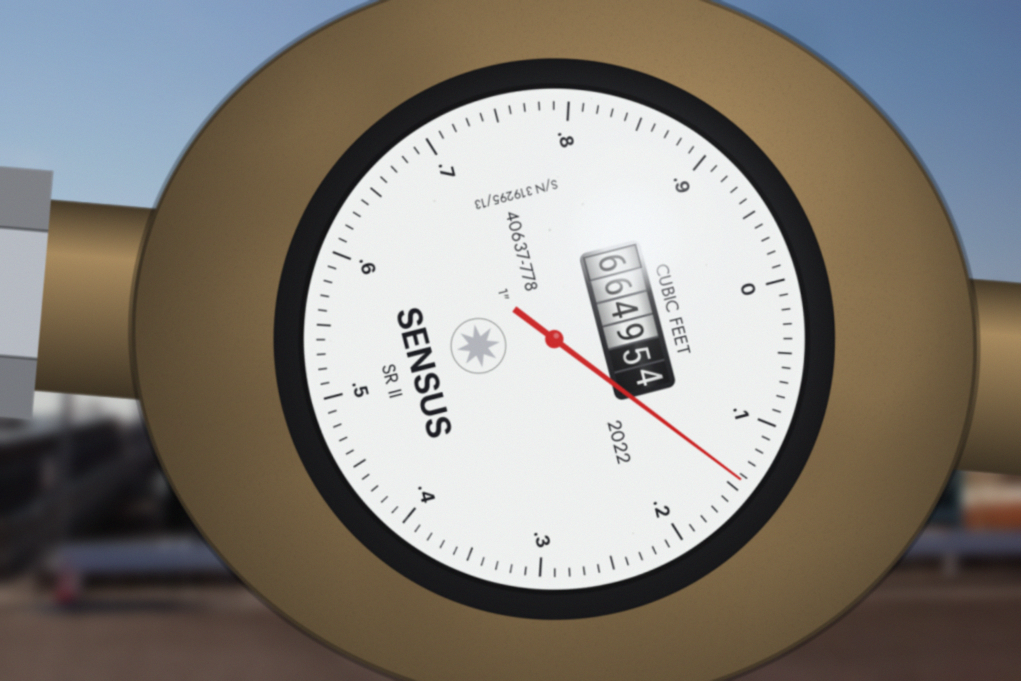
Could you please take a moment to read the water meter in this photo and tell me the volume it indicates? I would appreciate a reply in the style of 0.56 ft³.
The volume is 664954.14 ft³
